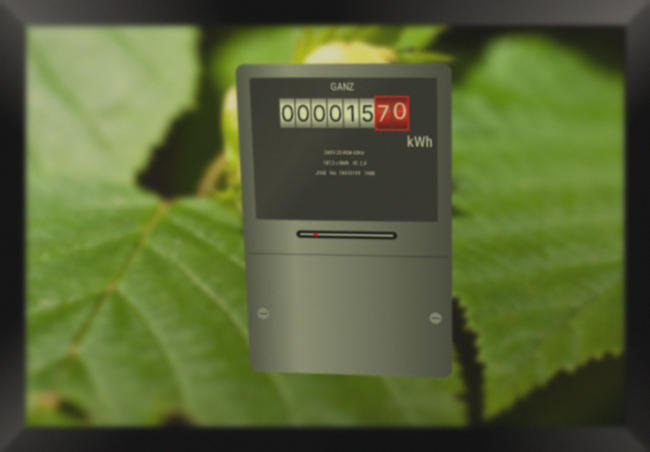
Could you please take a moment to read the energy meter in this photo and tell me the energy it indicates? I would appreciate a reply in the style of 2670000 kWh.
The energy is 15.70 kWh
